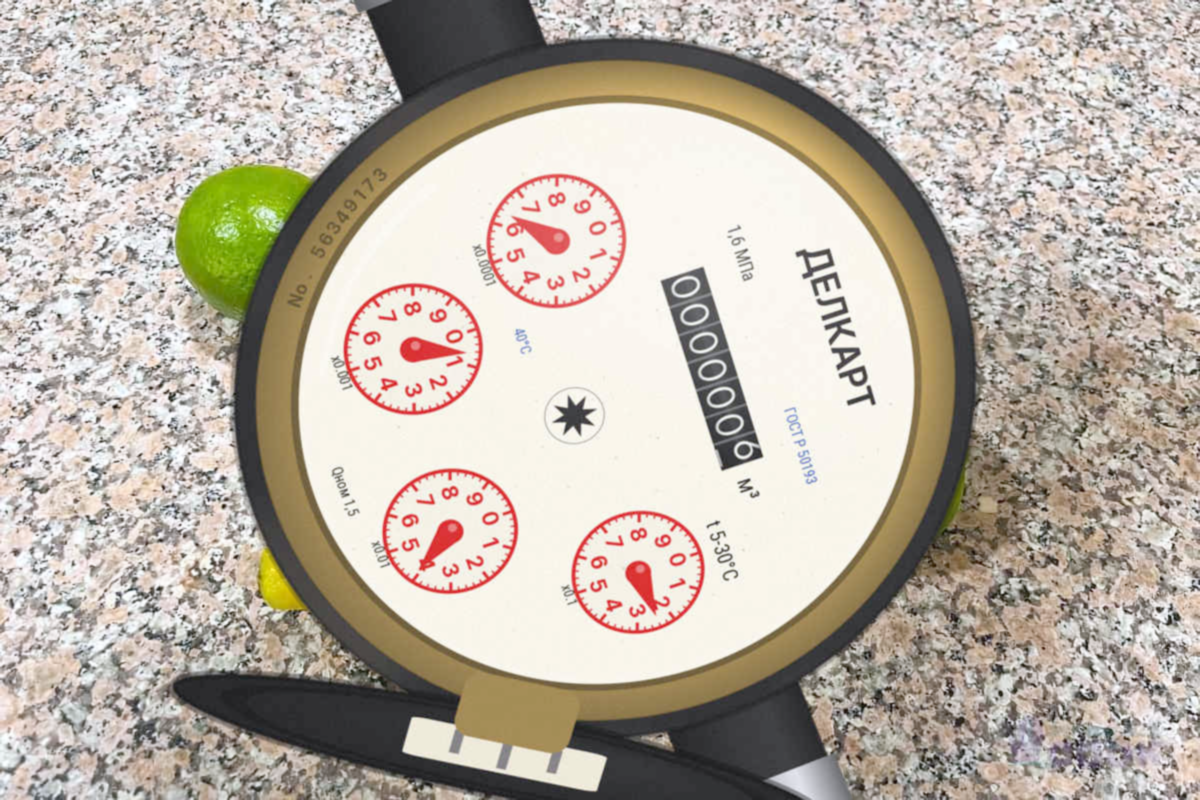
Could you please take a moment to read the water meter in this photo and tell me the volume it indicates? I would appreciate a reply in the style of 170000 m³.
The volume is 6.2406 m³
